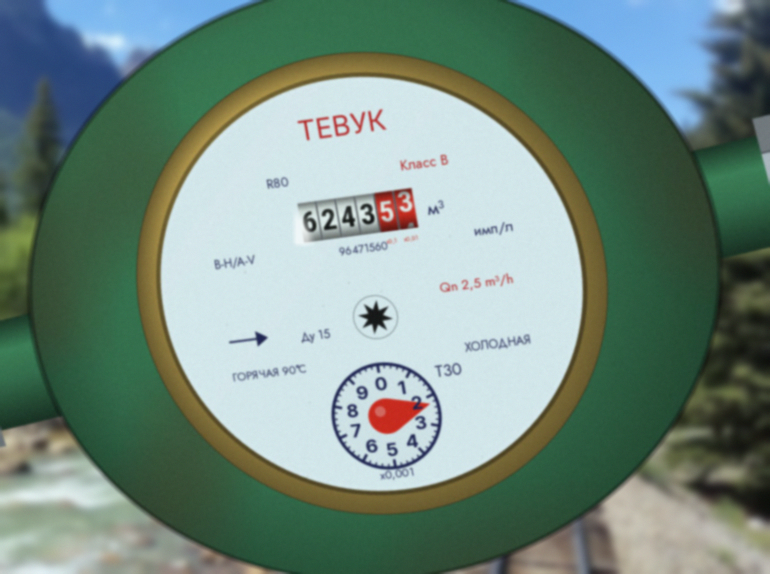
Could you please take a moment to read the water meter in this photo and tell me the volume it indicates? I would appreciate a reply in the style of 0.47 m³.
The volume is 6243.532 m³
